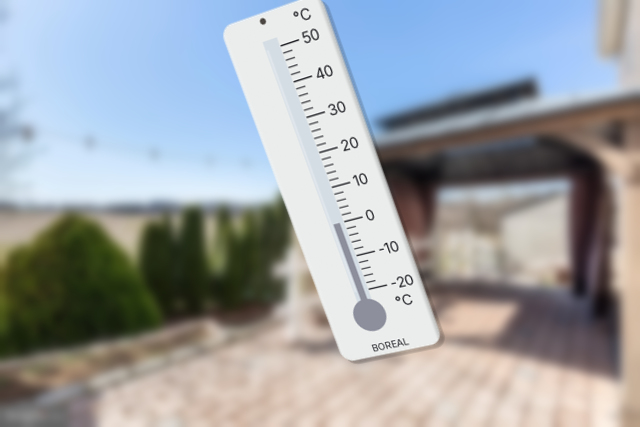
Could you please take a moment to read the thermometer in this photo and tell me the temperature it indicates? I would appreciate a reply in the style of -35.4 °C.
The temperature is 0 °C
